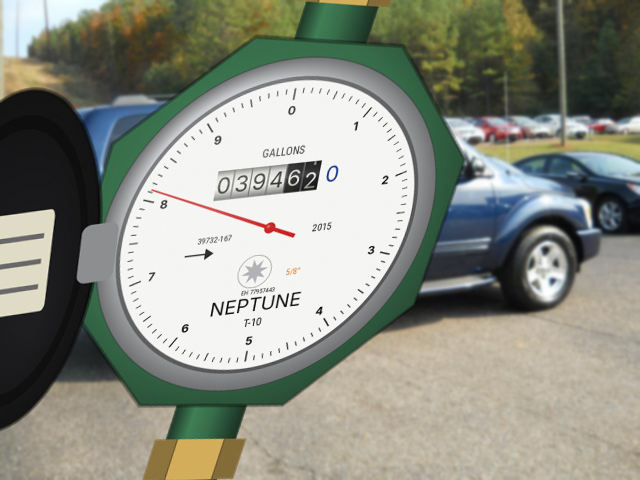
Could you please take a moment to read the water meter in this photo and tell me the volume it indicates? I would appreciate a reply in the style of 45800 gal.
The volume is 394618.1 gal
